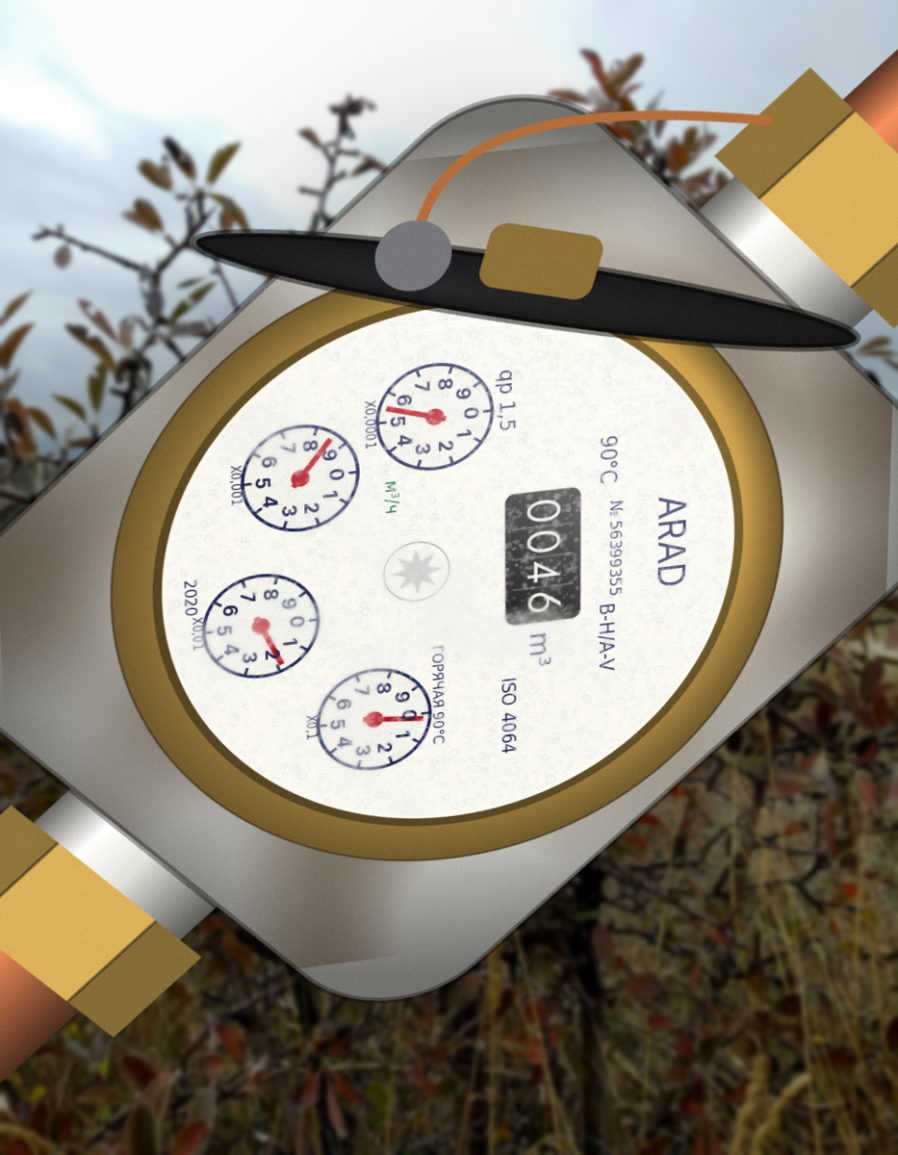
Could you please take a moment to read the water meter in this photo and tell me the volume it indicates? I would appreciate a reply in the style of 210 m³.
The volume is 46.0185 m³
